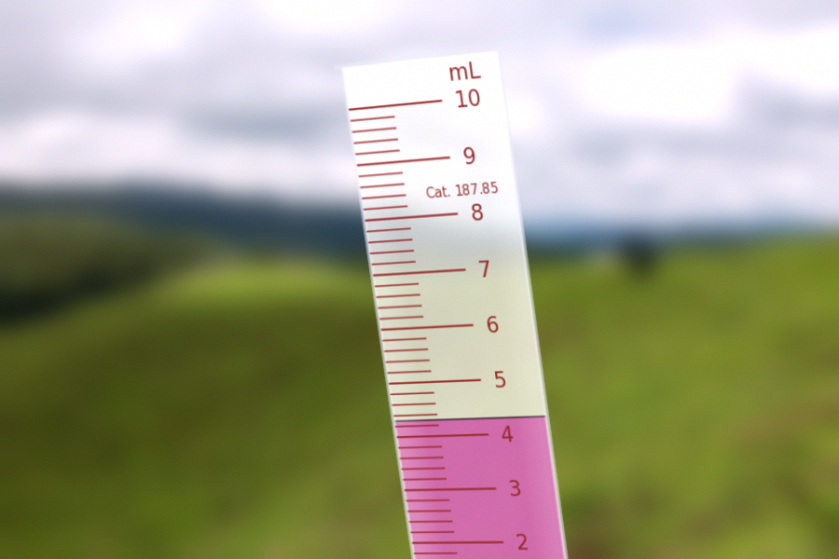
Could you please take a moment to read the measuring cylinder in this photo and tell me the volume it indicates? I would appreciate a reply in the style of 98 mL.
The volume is 4.3 mL
